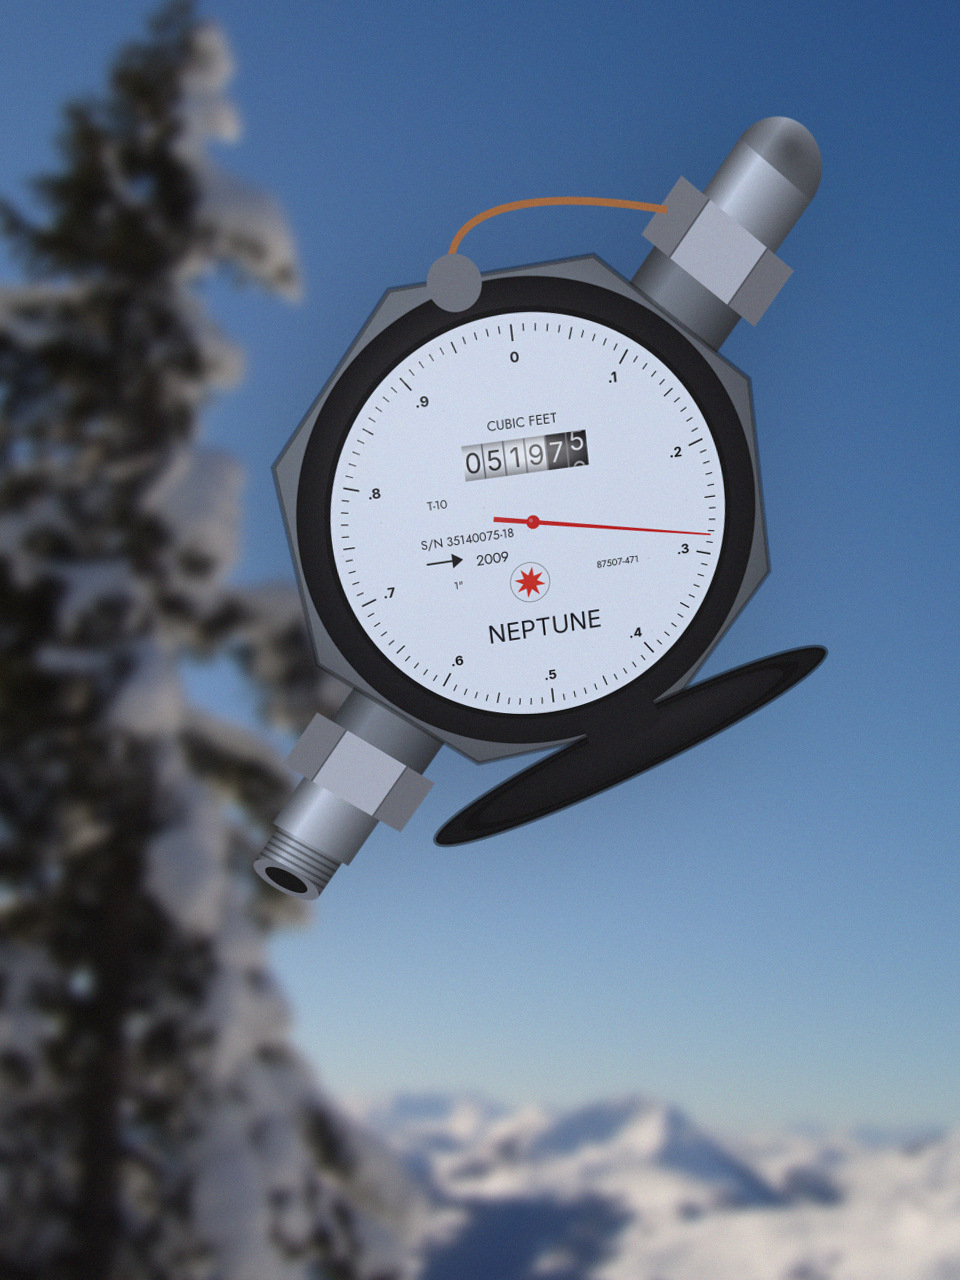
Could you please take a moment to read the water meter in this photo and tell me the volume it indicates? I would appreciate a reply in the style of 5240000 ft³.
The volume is 51975.28 ft³
